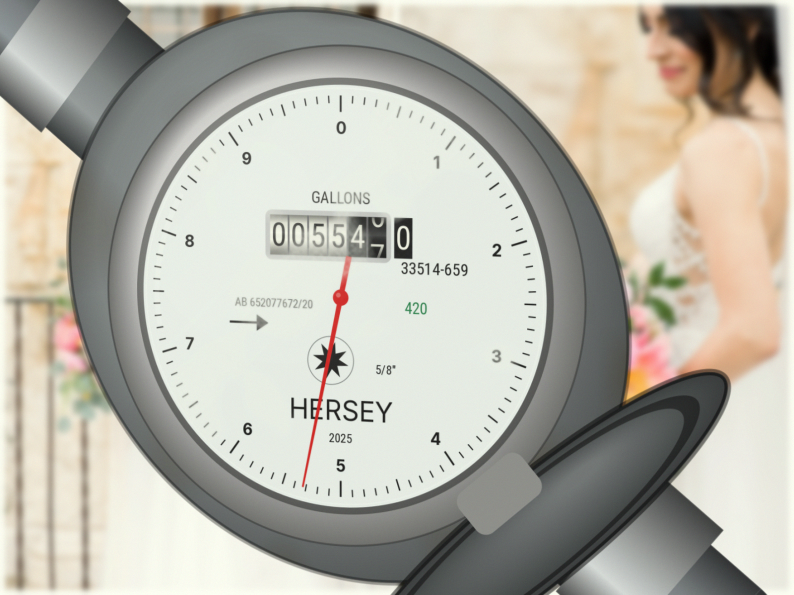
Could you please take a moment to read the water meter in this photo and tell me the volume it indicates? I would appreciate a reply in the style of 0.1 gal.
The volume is 55465.3 gal
